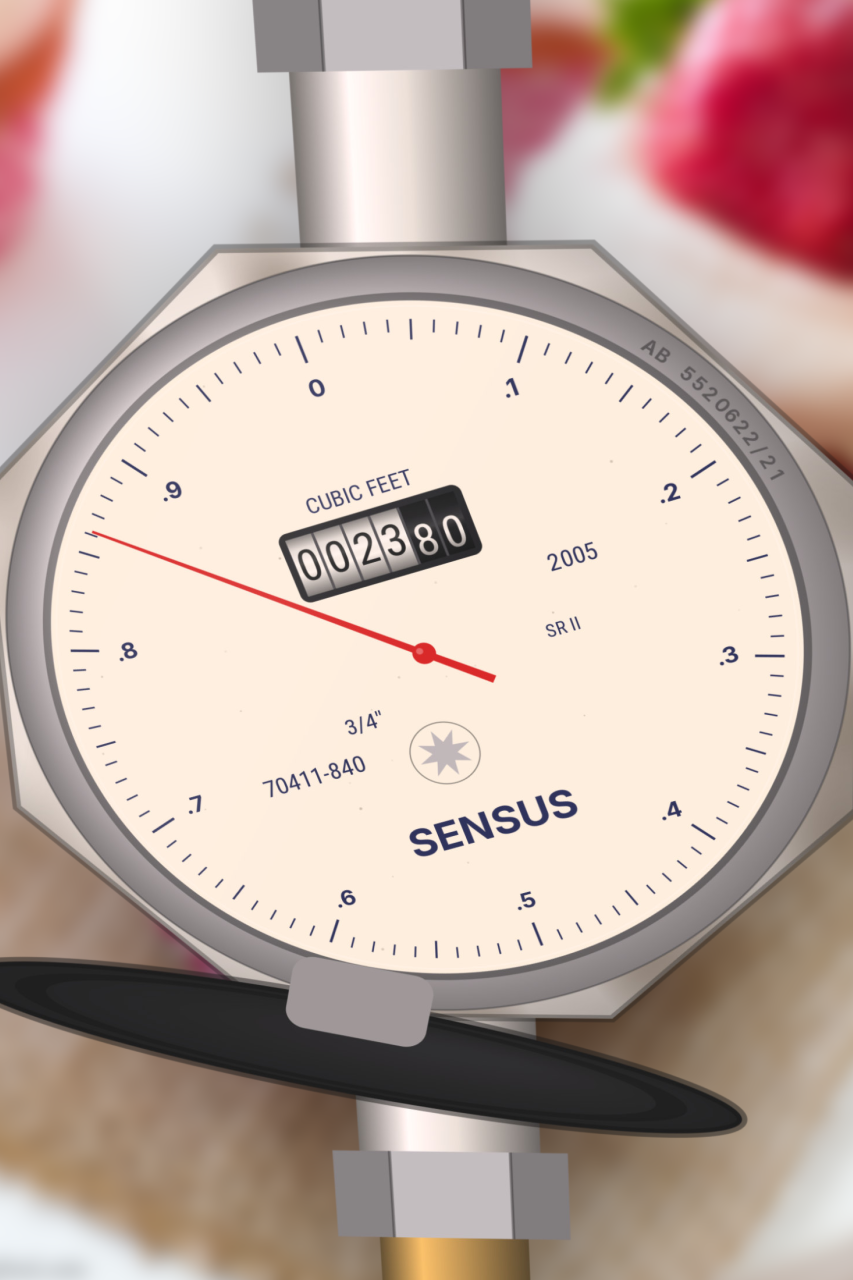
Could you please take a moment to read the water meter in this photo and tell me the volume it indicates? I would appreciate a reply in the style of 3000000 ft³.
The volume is 2379.86 ft³
